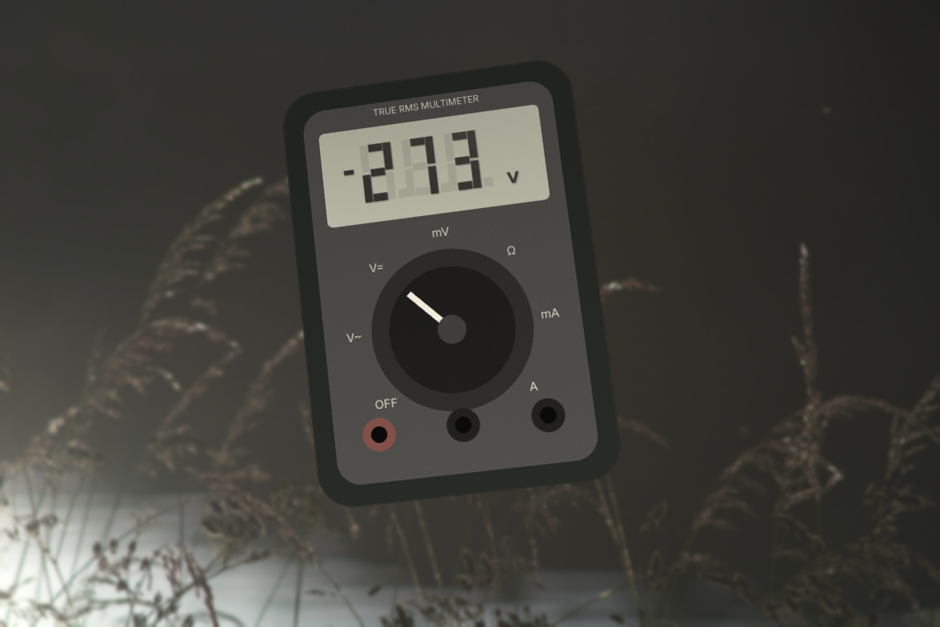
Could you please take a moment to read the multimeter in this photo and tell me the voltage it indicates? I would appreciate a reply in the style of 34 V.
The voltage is -273 V
